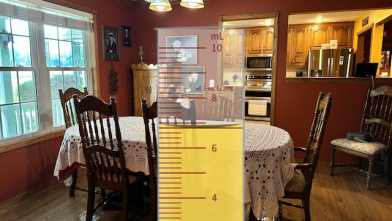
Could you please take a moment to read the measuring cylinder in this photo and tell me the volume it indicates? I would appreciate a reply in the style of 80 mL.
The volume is 6.8 mL
